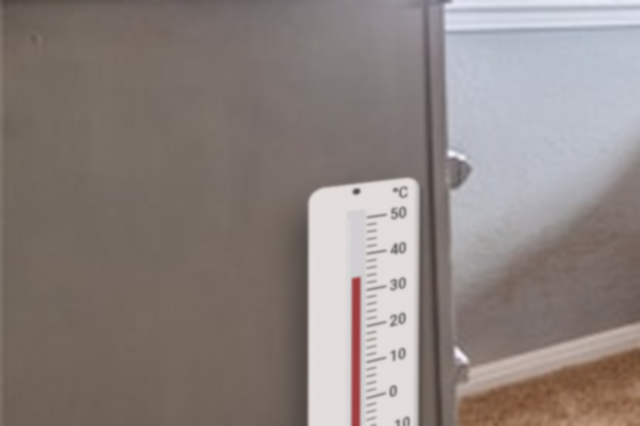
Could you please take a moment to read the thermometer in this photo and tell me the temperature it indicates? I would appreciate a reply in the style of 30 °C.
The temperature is 34 °C
